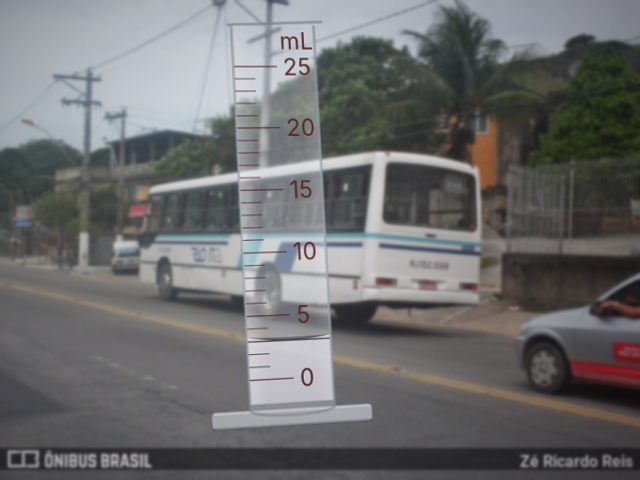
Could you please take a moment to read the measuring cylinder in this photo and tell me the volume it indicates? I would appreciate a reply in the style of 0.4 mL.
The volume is 3 mL
